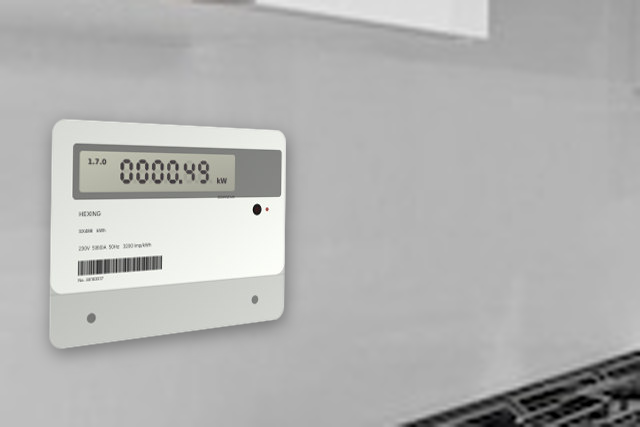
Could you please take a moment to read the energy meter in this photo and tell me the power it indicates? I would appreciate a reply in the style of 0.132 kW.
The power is 0.49 kW
